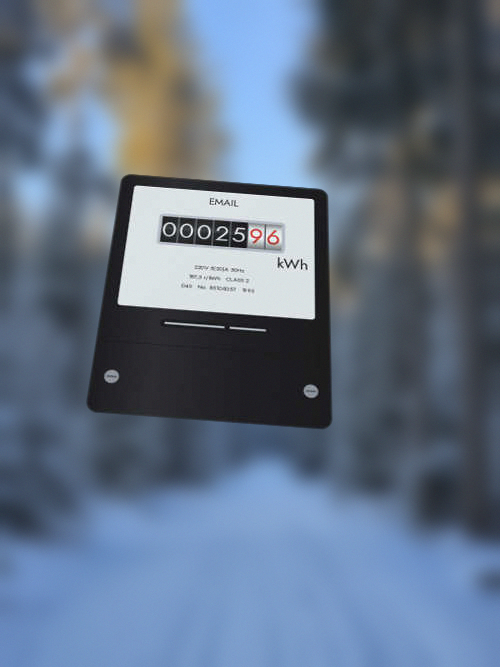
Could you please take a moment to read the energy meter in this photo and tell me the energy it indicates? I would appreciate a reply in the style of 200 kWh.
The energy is 25.96 kWh
